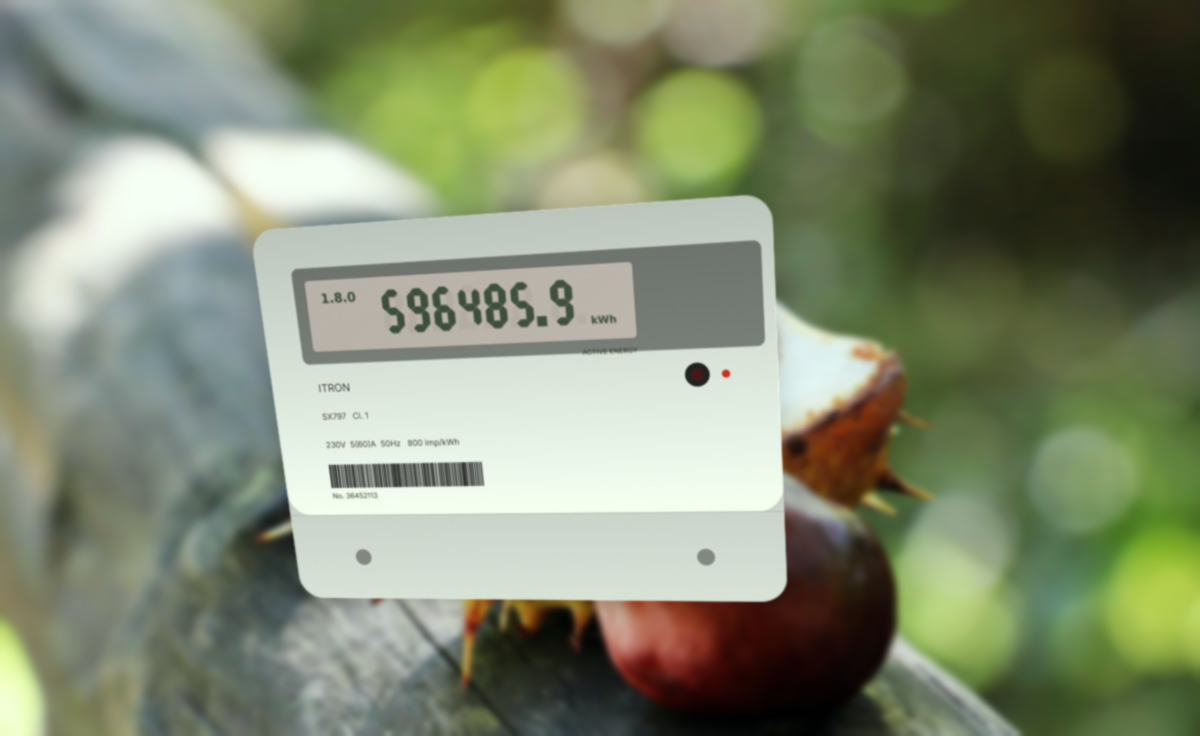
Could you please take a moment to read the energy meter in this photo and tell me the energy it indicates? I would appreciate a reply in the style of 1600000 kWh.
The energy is 596485.9 kWh
